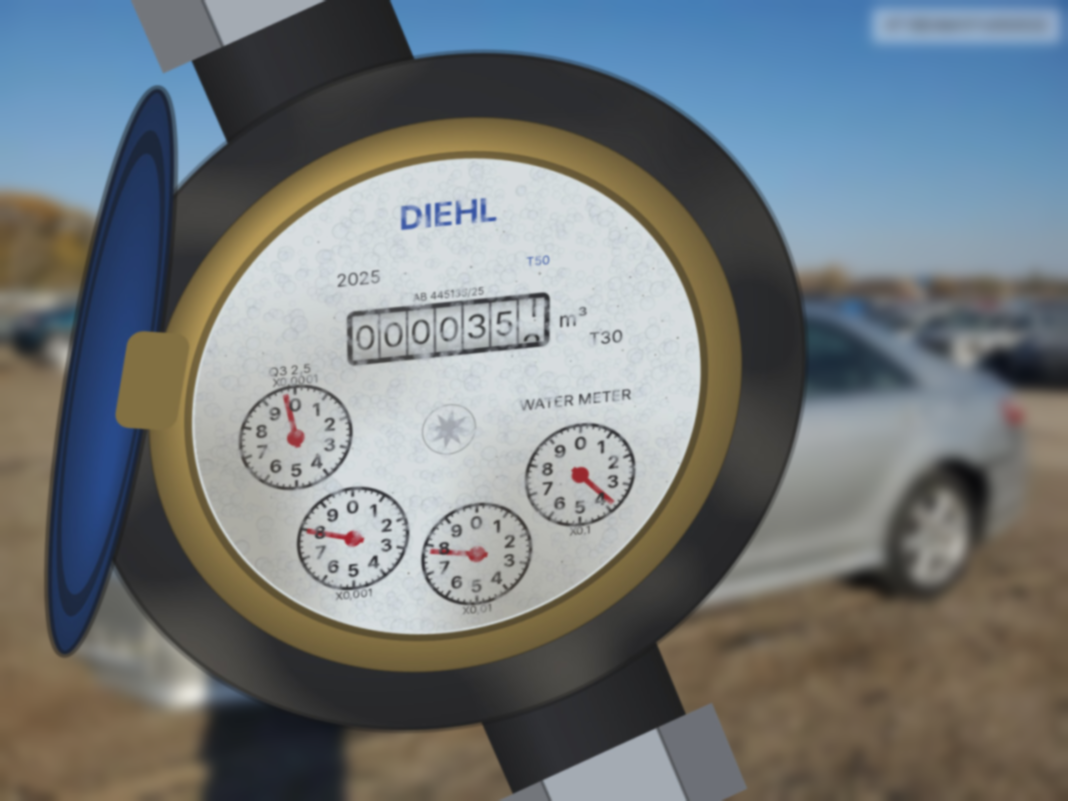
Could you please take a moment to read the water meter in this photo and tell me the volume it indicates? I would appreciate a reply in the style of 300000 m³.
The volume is 351.3779 m³
